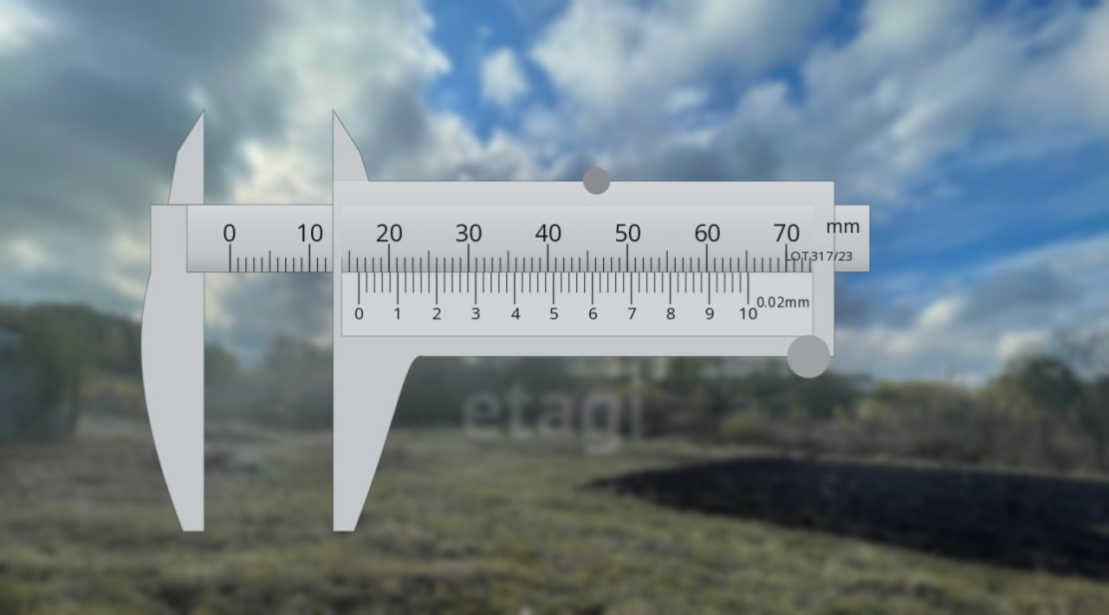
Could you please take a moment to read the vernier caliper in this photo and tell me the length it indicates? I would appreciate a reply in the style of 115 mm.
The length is 16.2 mm
